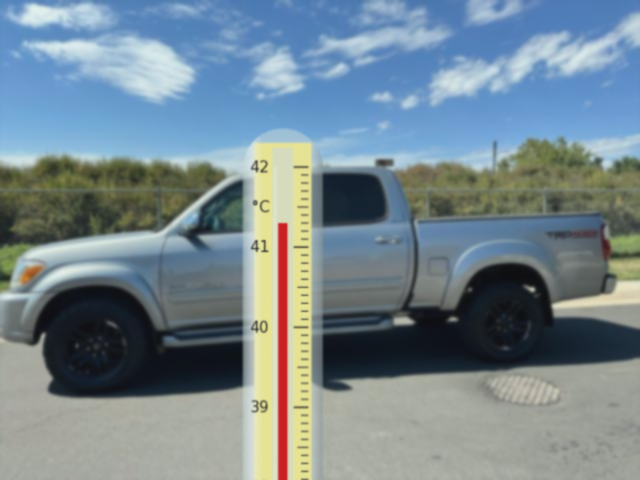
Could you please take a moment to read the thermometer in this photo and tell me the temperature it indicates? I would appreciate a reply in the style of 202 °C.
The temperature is 41.3 °C
